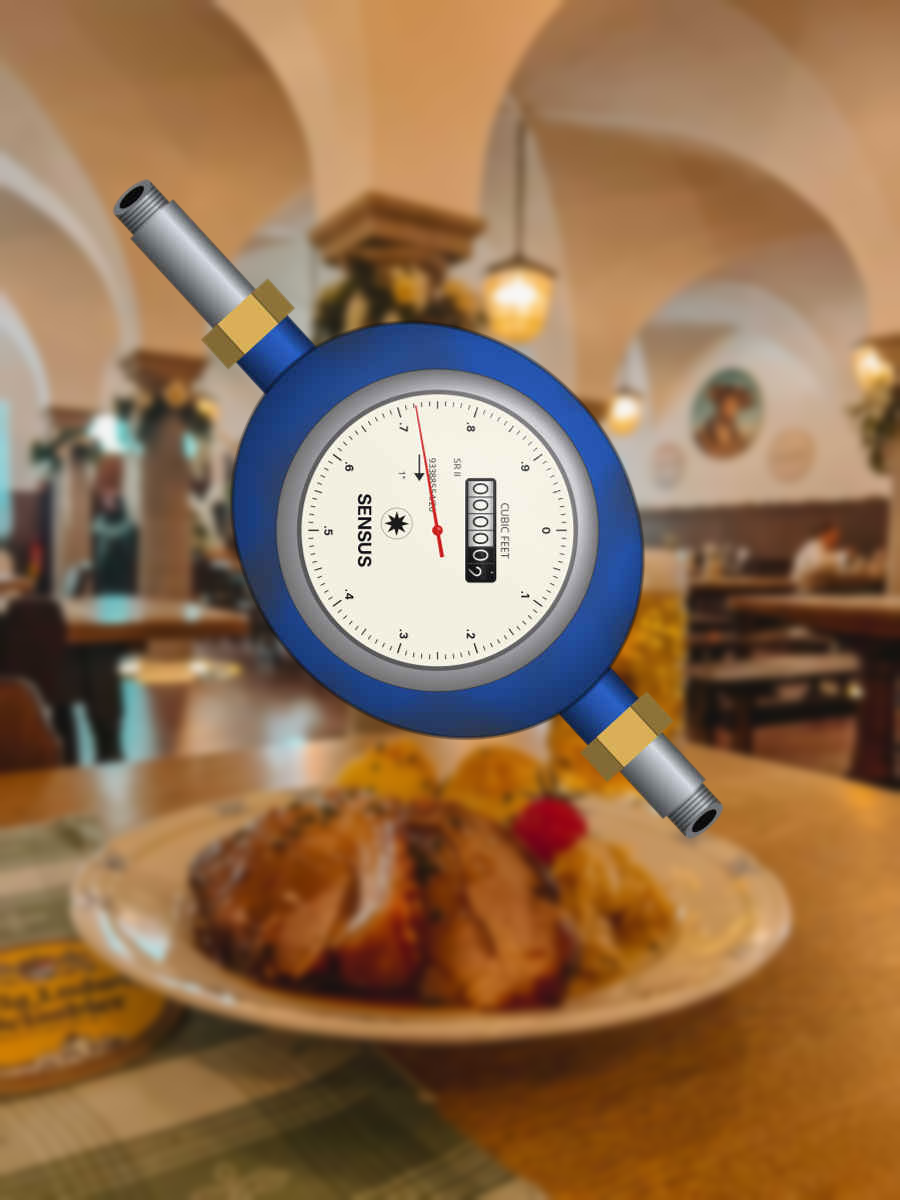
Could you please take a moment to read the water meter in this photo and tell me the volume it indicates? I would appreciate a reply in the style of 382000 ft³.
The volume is 1.72 ft³
